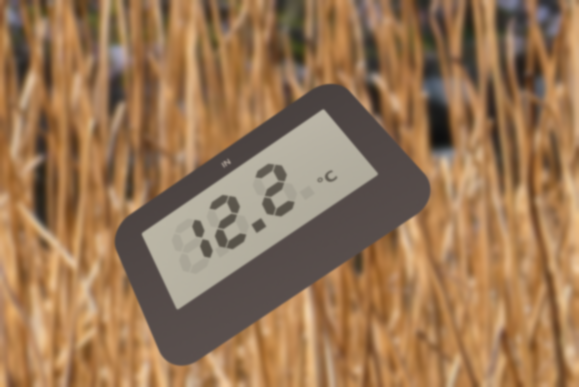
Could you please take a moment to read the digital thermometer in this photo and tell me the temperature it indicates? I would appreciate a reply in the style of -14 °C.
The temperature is 12.2 °C
